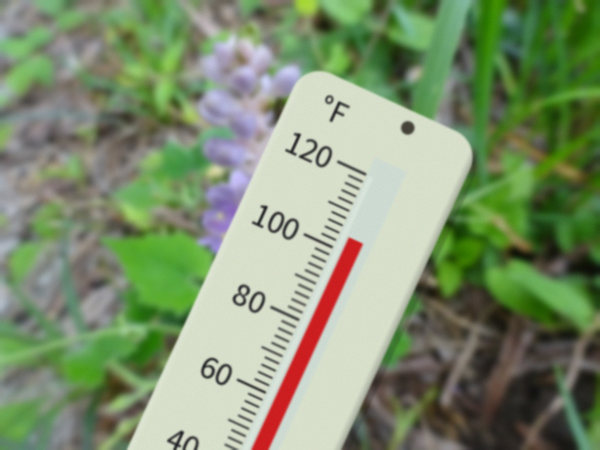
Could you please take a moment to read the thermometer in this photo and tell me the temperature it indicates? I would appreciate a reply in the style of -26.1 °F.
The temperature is 104 °F
